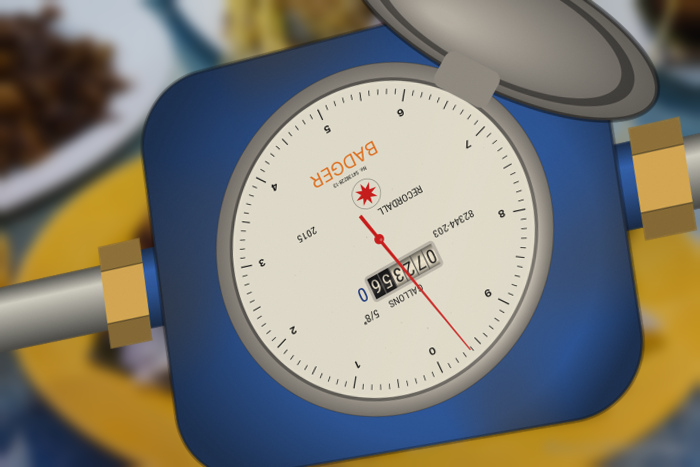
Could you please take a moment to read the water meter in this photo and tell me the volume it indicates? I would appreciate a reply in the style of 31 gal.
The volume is 723559.6 gal
